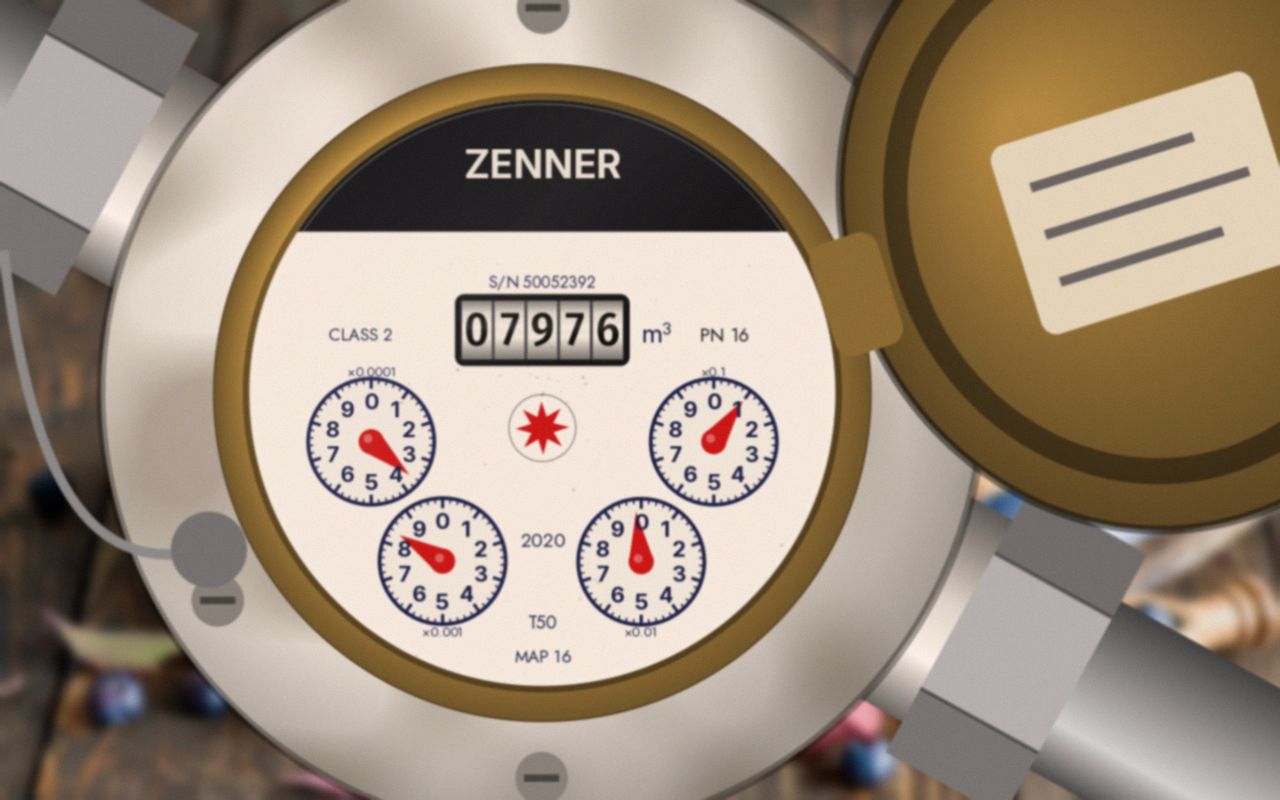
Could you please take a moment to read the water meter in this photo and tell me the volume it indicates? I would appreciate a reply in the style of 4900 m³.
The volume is 7976.0983 m³
